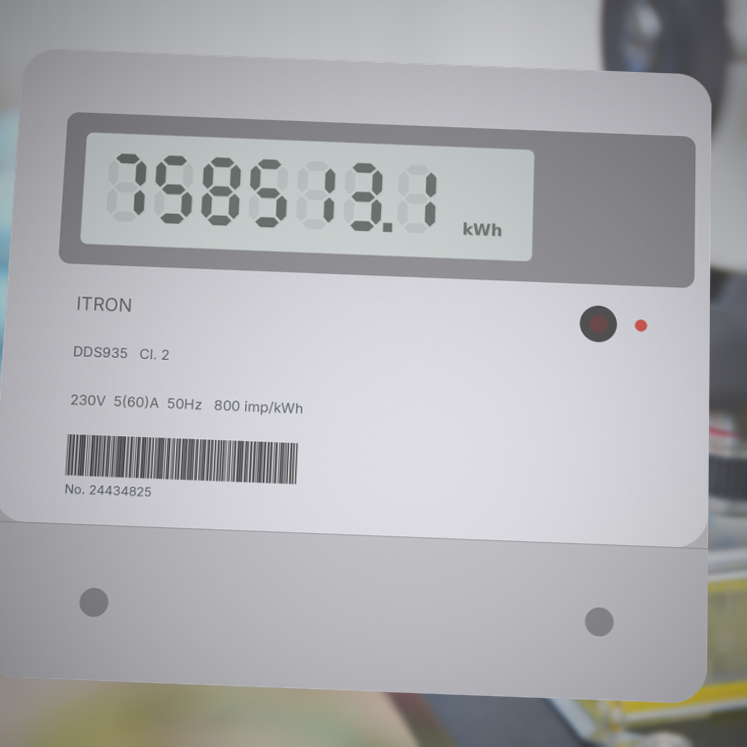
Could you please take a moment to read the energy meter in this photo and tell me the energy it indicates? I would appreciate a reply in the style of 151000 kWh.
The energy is 758513.1 kWh
